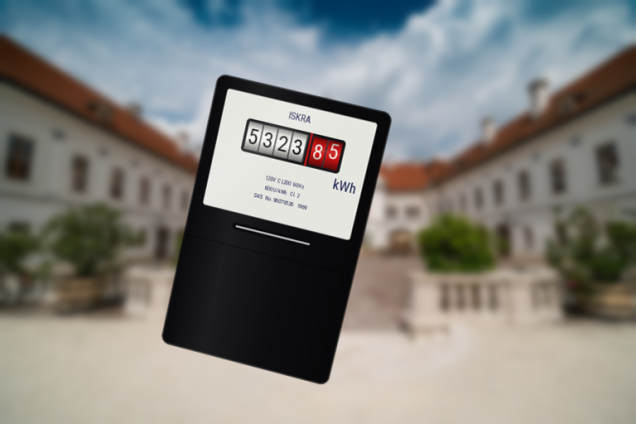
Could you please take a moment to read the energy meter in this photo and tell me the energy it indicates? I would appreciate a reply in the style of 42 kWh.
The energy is 5323.85 kWh
